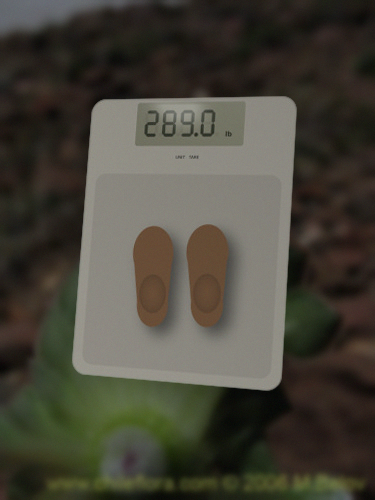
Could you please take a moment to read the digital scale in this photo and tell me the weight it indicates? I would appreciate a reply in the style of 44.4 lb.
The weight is 289.0 lb
